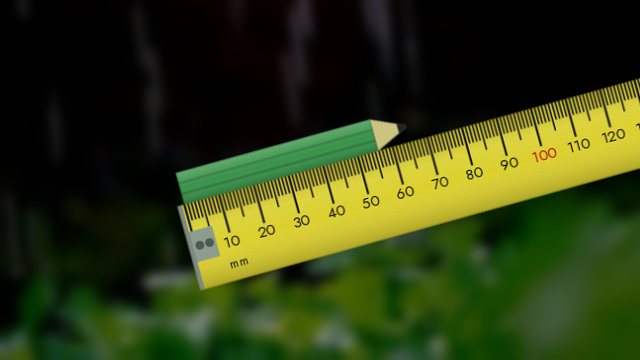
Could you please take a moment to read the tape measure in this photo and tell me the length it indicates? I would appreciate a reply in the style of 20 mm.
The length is 65 mm
